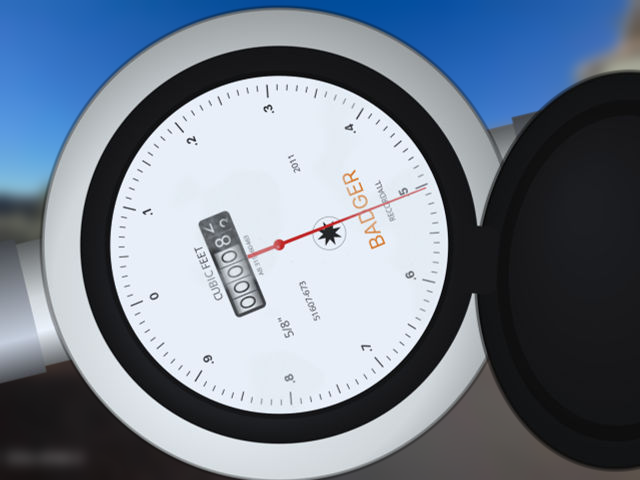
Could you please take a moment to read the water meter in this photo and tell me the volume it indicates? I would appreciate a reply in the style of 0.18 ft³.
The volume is 82.50 ft³
